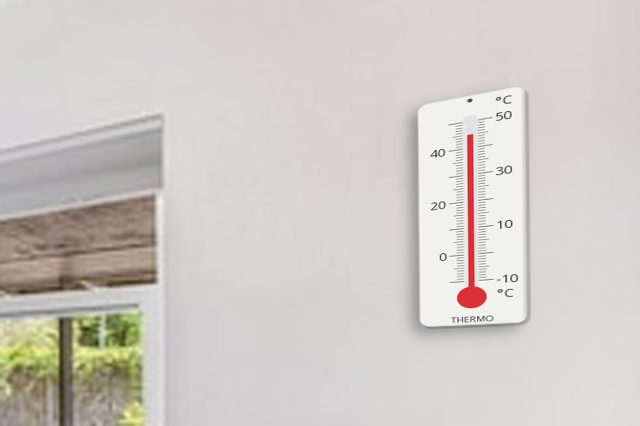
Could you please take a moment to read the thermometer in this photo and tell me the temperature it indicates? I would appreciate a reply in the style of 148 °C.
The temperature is 45 °C
